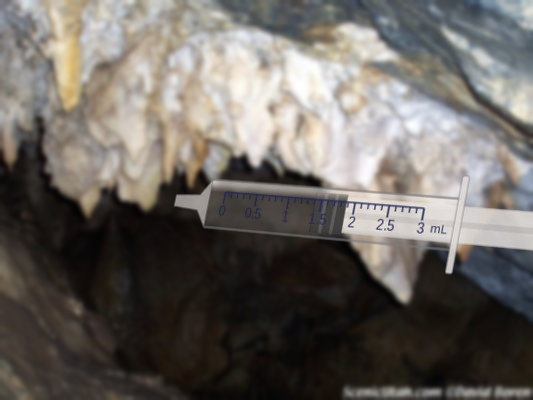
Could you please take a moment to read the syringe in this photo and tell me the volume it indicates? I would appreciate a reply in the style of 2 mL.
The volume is 1.4 mL
